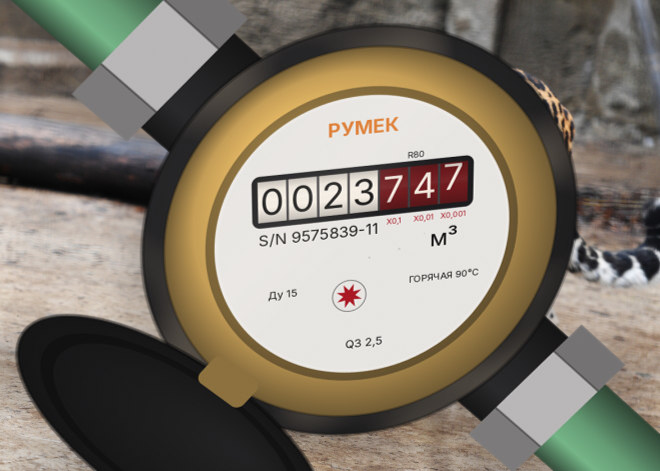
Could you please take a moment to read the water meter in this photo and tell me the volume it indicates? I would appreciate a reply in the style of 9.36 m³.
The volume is 23.747 m³
